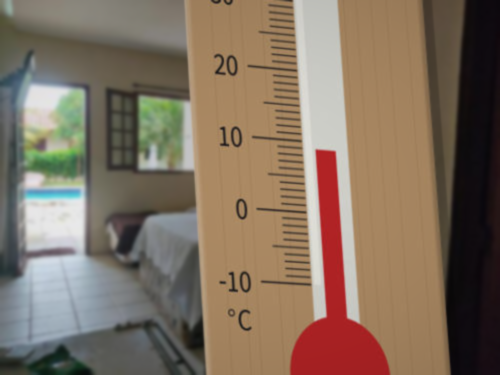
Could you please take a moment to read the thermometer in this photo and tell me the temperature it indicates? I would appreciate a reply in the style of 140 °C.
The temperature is 9 °C
